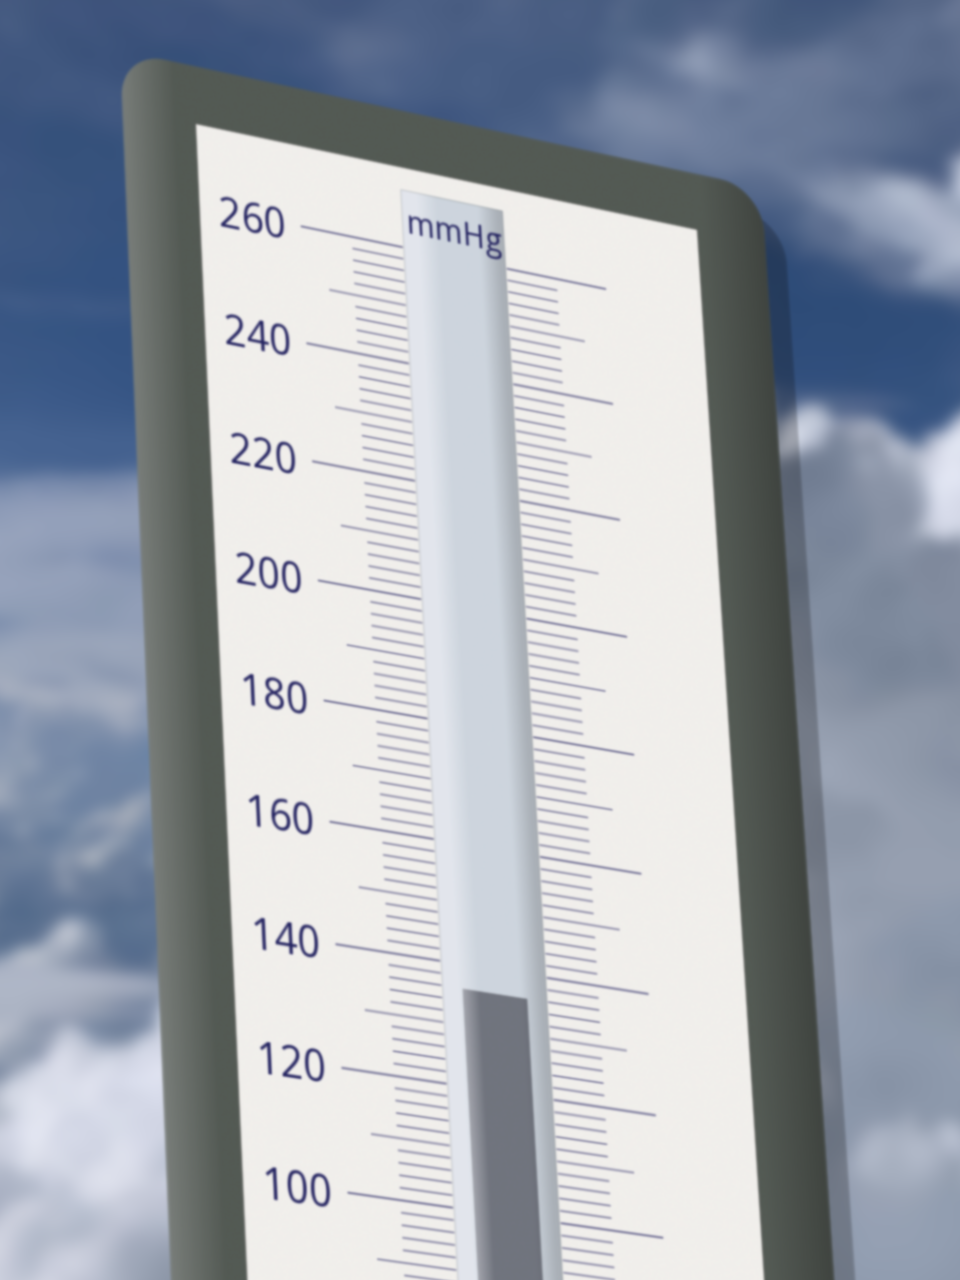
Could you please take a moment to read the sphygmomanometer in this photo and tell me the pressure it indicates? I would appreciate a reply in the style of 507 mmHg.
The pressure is 136 mmHg
